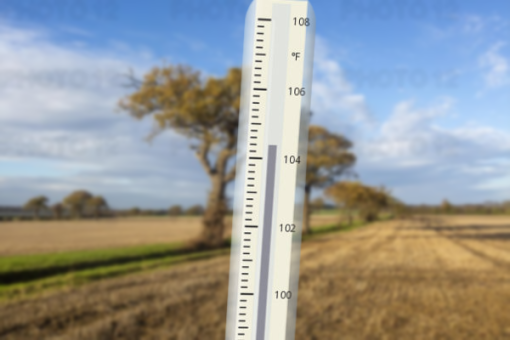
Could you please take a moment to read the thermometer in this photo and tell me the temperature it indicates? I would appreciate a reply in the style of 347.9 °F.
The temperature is 104.4 °F
